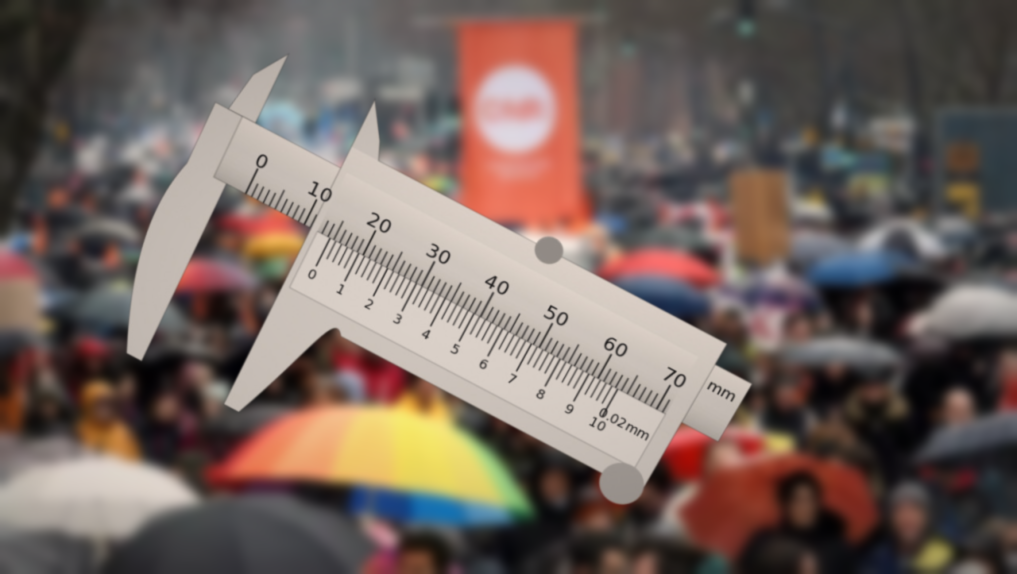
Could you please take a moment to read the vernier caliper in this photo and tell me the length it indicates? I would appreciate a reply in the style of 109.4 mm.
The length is 14.4 mm
